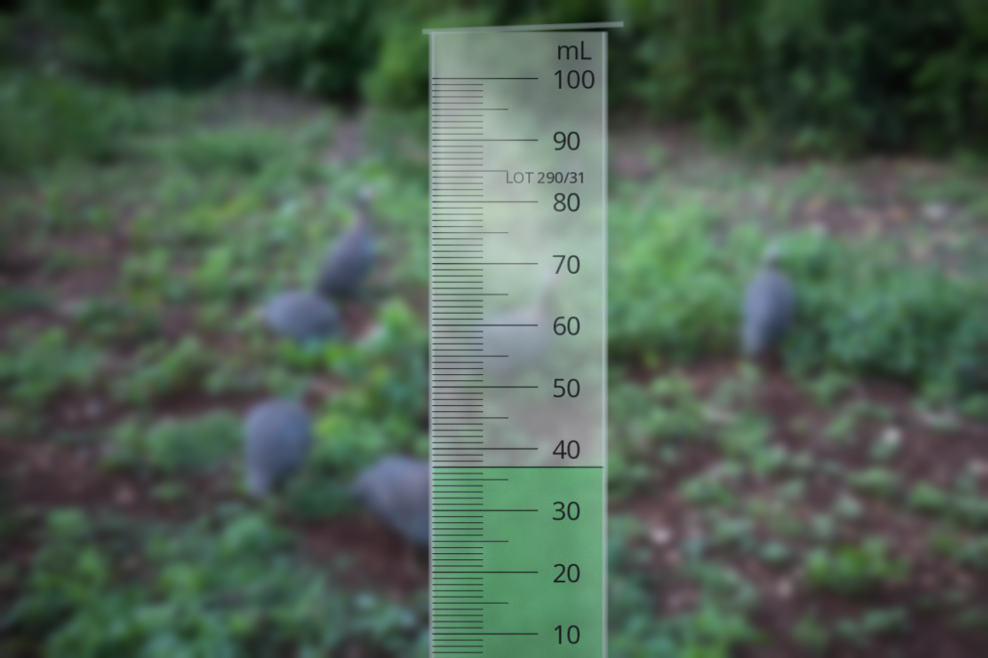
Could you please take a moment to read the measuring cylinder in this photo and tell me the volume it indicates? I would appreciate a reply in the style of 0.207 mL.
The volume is 37 mL
